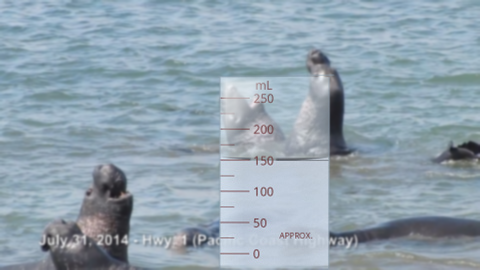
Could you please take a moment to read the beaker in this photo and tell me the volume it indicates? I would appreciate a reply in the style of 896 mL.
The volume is 150 mL
